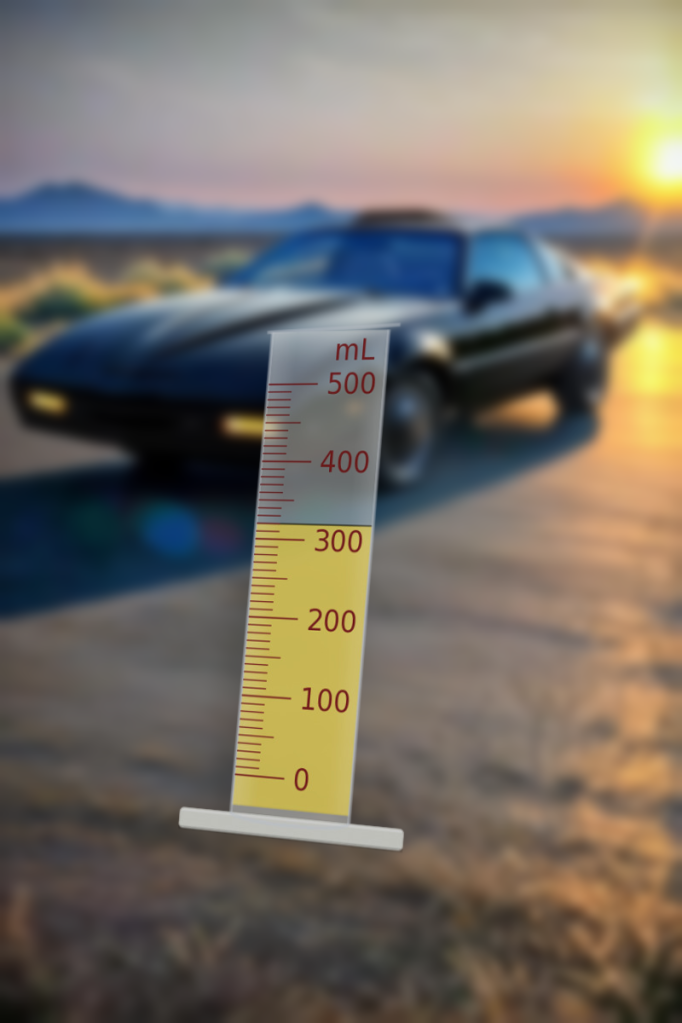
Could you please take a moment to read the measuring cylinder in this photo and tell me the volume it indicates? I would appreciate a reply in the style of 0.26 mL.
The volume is 320 mL
